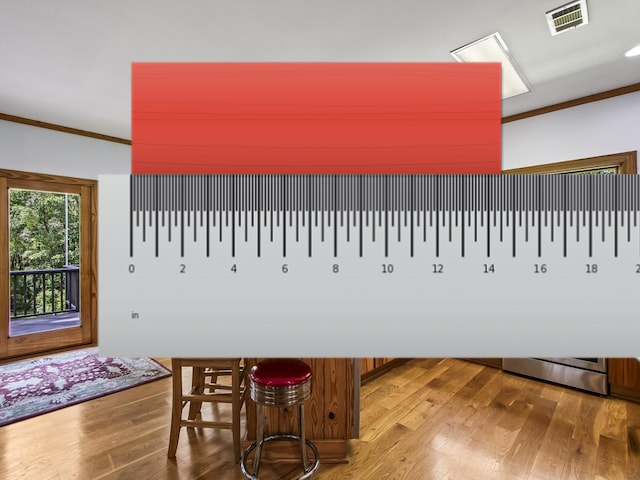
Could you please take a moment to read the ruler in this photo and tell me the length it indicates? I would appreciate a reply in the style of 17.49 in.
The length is 14.5 in
